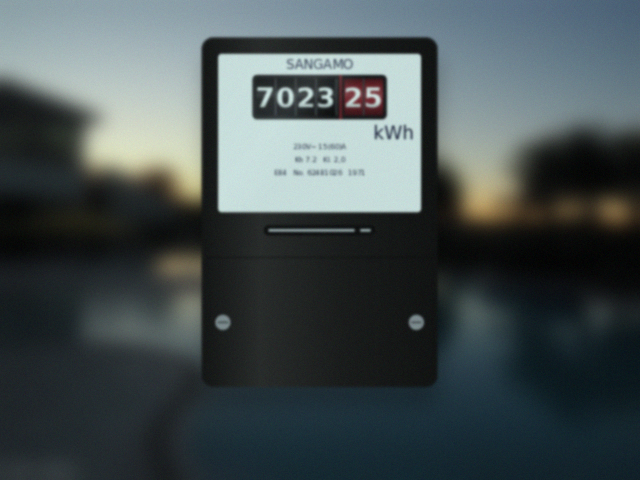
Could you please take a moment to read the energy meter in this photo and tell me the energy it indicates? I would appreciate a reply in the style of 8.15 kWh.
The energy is 7023.25 kWh
